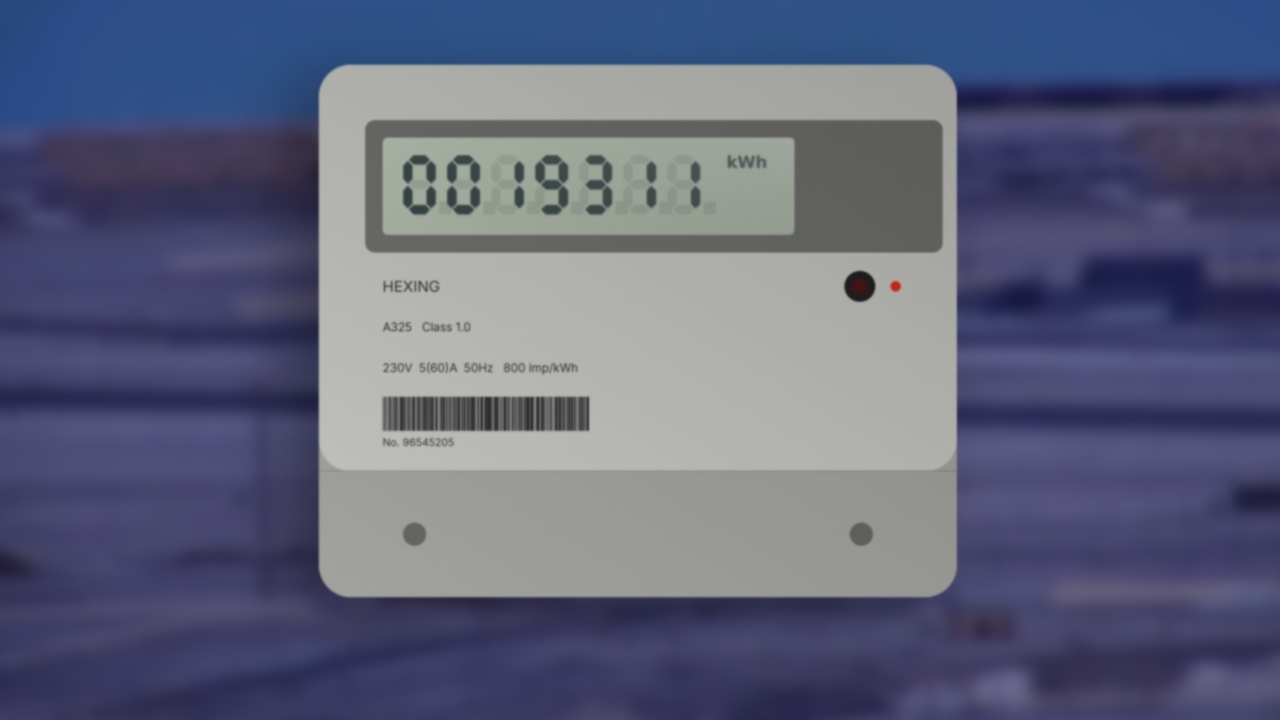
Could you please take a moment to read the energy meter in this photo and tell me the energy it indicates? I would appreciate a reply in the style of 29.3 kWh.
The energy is 19311 kWh
